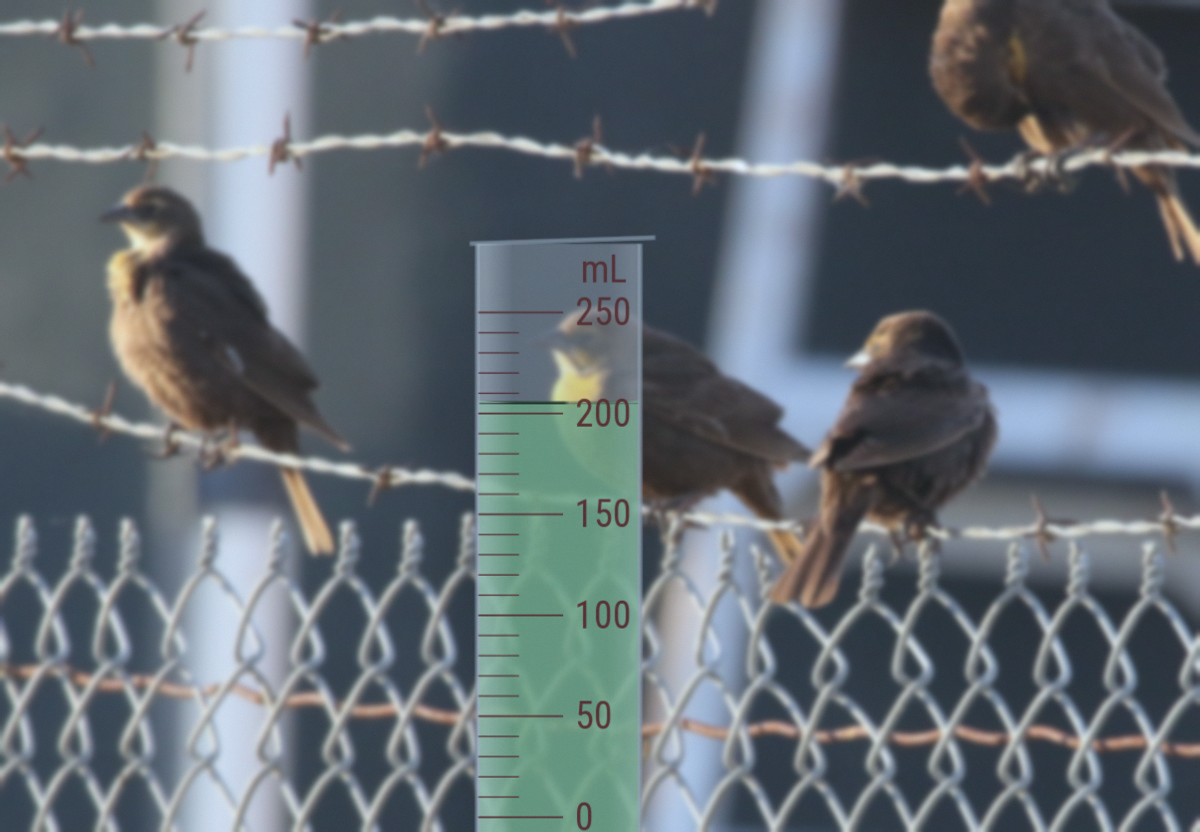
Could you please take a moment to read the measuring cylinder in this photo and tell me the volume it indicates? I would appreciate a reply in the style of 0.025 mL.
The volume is 205 mL
